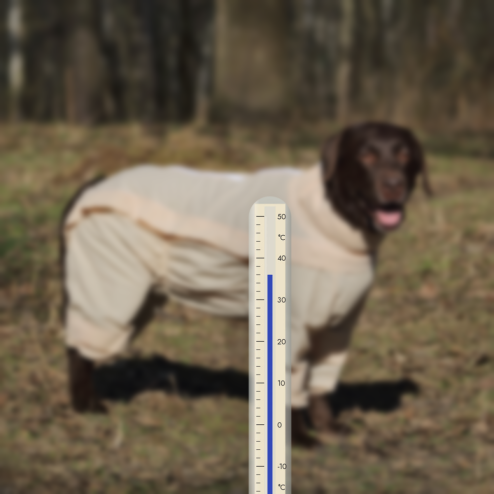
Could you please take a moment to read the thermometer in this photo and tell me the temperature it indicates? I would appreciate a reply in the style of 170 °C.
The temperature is 36 °C
